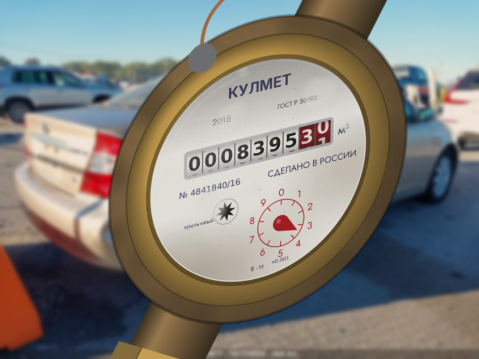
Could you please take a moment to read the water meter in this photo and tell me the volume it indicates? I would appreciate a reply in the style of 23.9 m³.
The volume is 8395.303 m³
